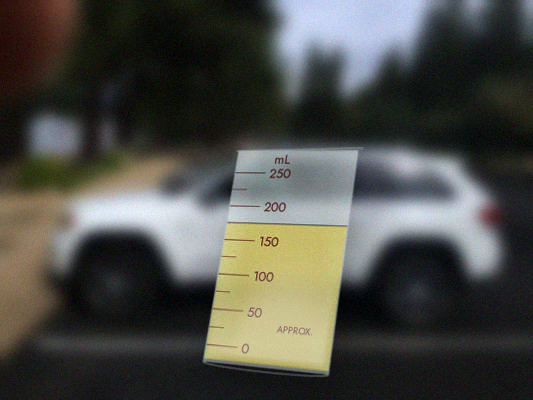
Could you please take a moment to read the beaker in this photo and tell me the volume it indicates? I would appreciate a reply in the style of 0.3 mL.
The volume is 175 mL
